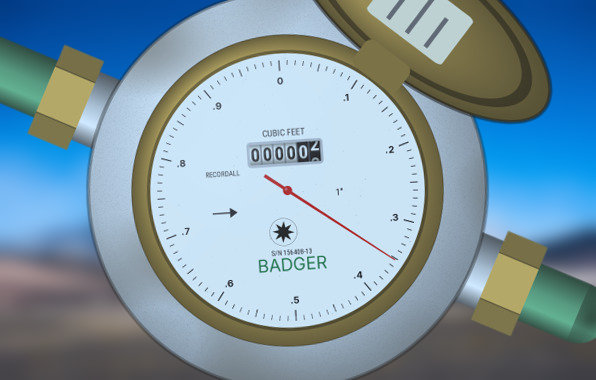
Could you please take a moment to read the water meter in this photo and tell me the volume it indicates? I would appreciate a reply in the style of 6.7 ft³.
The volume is 2.35 ft³
